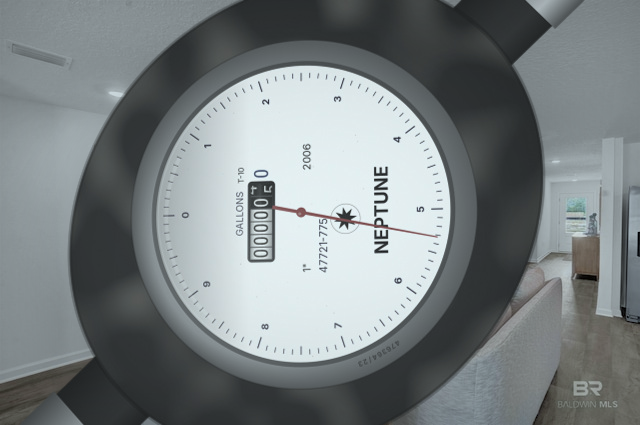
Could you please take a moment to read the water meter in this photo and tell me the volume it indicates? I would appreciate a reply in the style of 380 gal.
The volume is 45.3 gal
